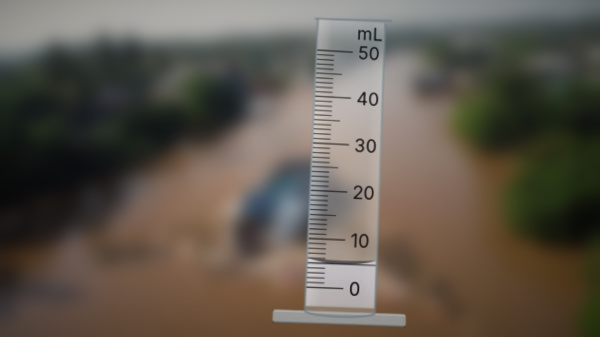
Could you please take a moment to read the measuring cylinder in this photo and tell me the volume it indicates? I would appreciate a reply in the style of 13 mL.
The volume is 5 mL
